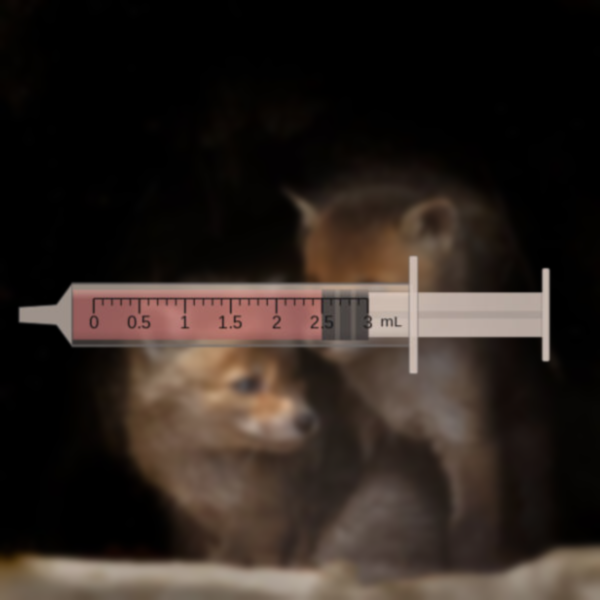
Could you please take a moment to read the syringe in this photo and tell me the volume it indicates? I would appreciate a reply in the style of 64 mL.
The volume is 2.5 mL
